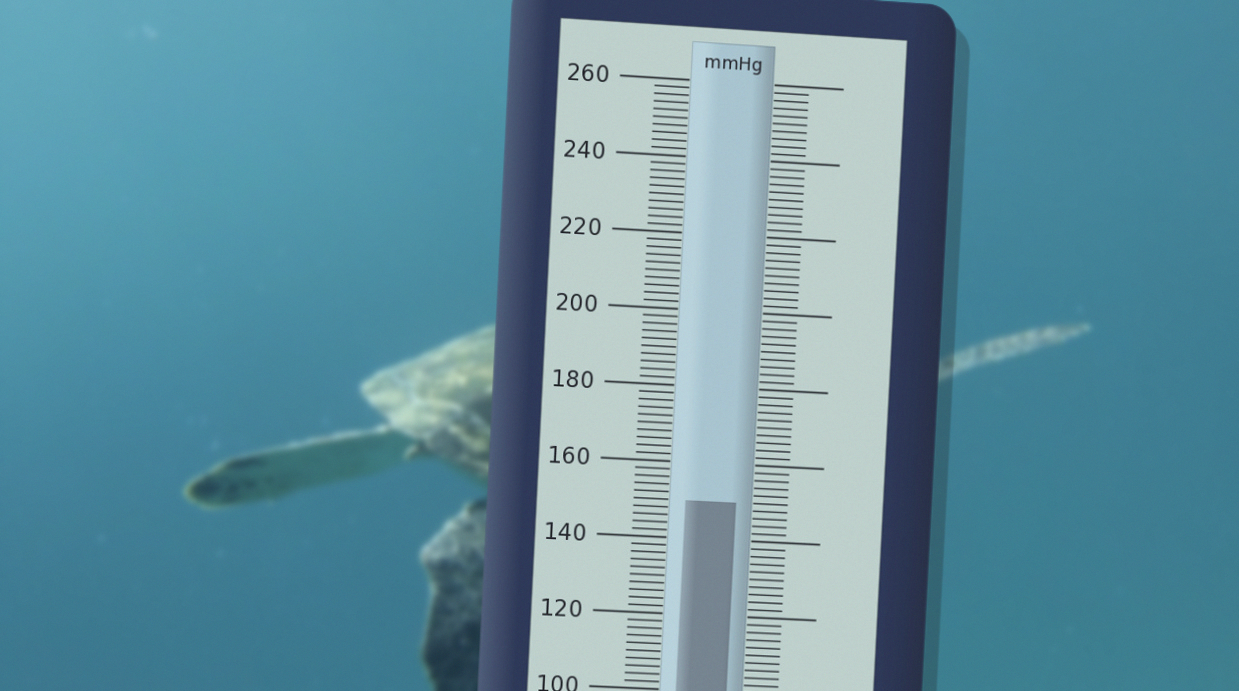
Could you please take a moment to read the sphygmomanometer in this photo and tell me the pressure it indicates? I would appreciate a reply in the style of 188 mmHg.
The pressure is 150 mmHg
